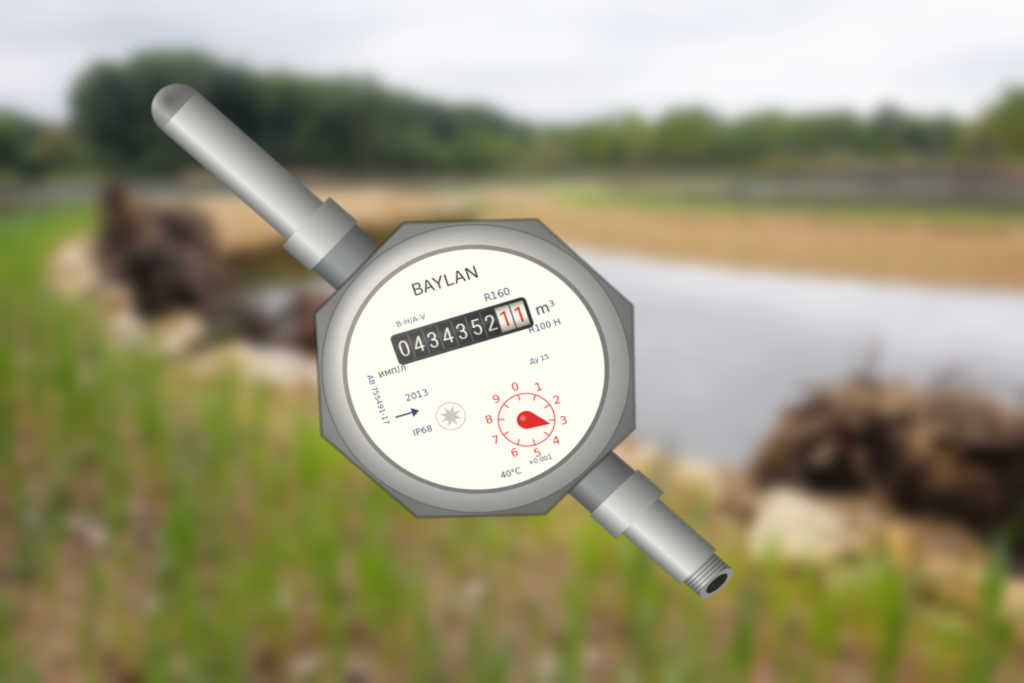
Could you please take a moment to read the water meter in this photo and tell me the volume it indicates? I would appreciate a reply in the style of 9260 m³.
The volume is 434352.113 m³
